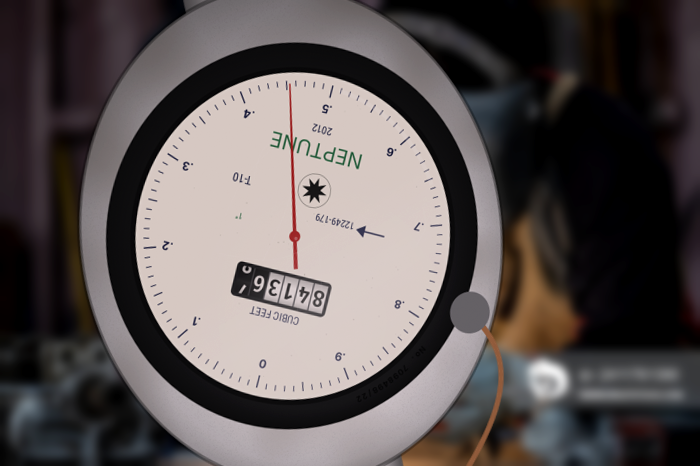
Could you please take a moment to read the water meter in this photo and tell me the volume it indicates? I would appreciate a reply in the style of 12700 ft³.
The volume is 841367.45 ft³
